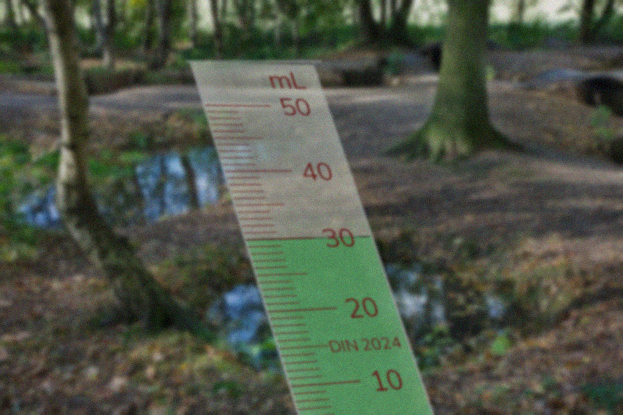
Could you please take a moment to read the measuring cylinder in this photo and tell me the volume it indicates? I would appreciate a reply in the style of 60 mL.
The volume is 30 mL
